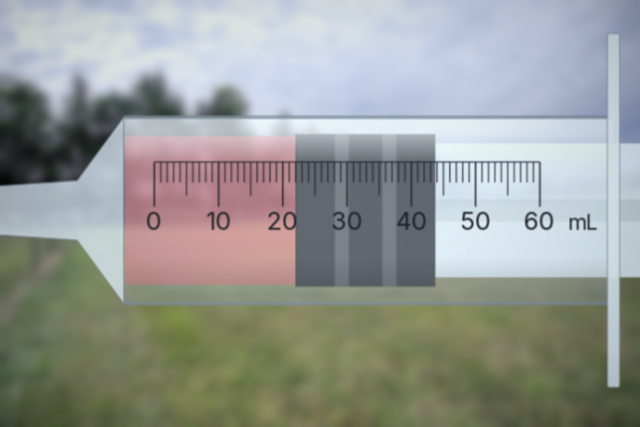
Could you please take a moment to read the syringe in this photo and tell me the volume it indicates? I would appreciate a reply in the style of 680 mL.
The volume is 22 mL
